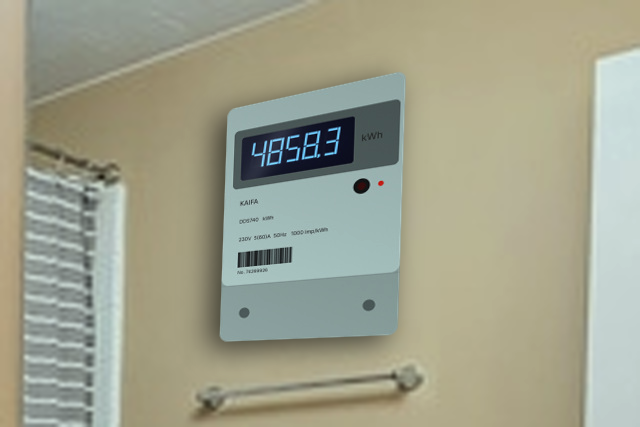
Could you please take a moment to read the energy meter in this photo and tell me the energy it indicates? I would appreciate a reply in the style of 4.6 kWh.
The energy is 4858.3 kWh
